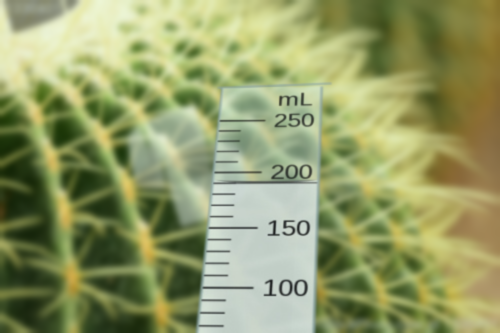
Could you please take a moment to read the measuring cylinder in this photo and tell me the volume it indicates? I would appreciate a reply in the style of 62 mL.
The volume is 190 mL
